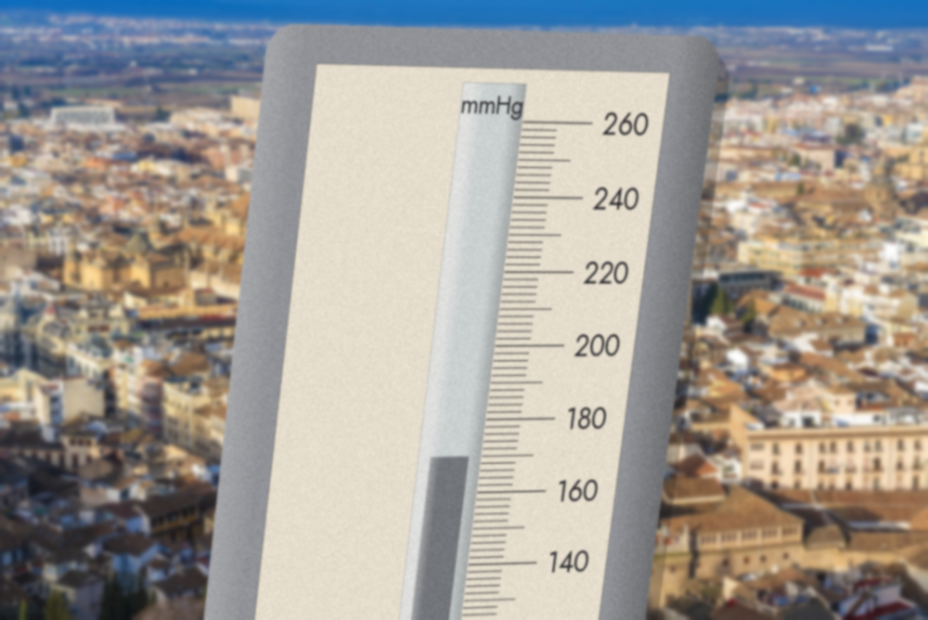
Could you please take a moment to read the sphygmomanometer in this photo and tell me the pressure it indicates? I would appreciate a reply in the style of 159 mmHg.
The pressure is 170 mmHg
